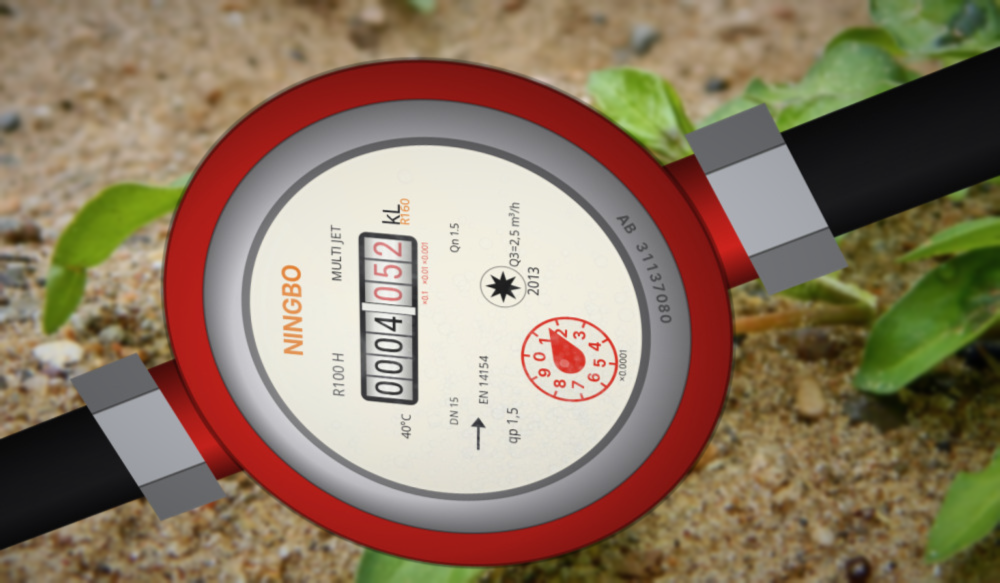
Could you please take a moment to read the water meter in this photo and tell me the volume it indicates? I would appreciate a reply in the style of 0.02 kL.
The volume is 4.0521 kL
